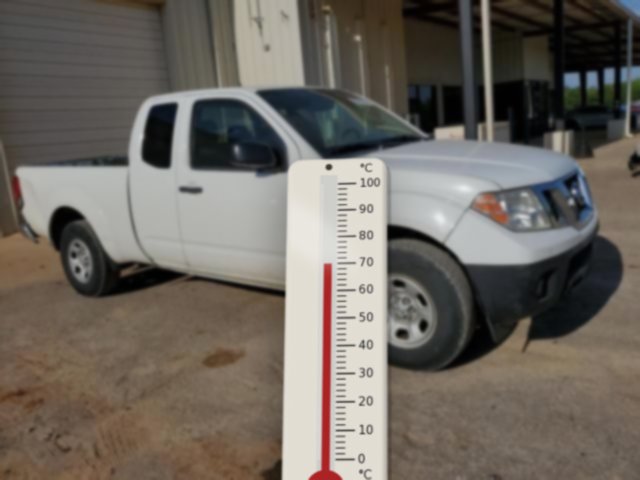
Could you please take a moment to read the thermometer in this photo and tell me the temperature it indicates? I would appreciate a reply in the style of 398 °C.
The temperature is 70 °C
